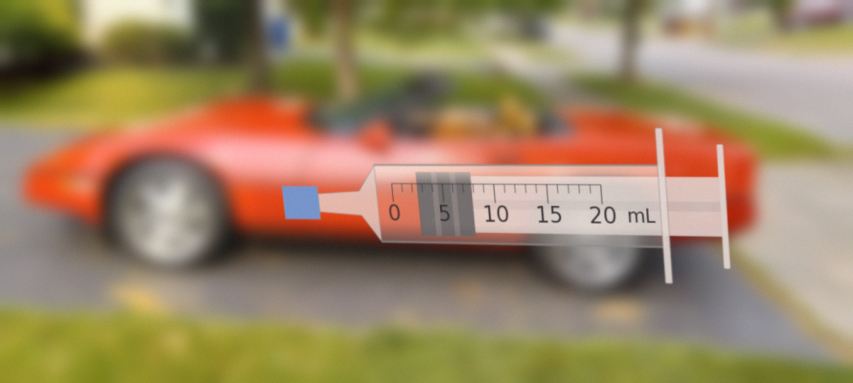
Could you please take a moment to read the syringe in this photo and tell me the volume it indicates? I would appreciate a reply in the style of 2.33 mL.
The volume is 2.5 mL
